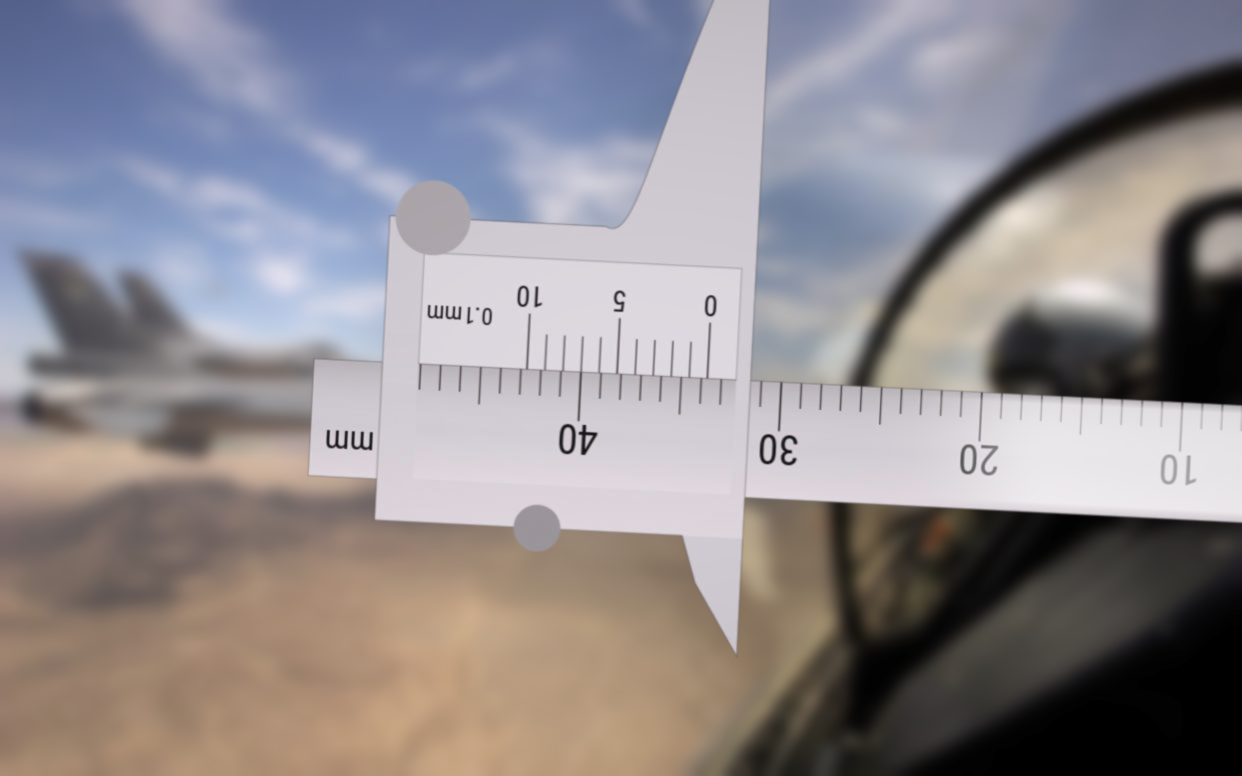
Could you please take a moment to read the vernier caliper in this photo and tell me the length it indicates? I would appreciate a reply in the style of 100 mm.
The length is 33.7 mm
